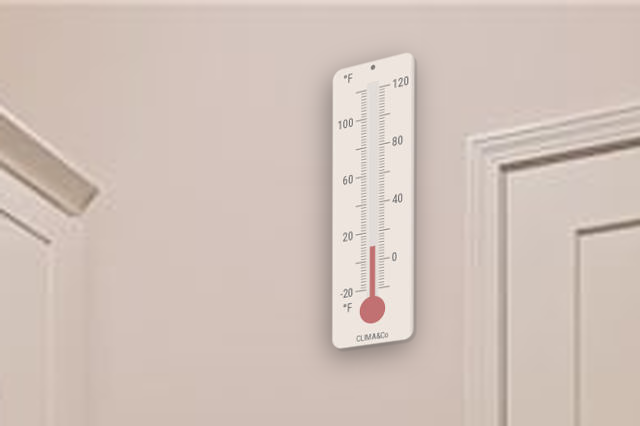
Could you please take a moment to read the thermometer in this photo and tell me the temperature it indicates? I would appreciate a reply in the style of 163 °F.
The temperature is 10 °F
